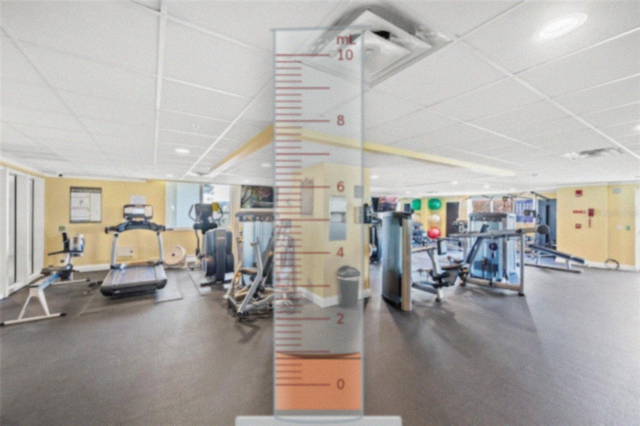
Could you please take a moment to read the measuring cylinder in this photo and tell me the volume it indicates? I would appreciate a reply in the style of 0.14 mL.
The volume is 0.8 mL
